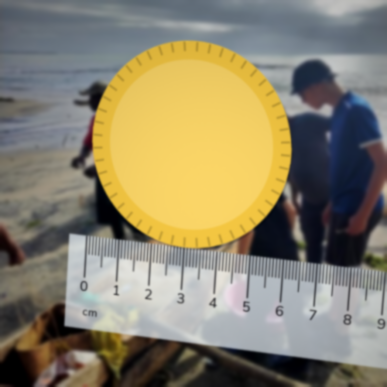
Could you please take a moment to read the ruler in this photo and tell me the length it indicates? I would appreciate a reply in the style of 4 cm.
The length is 6 cm
